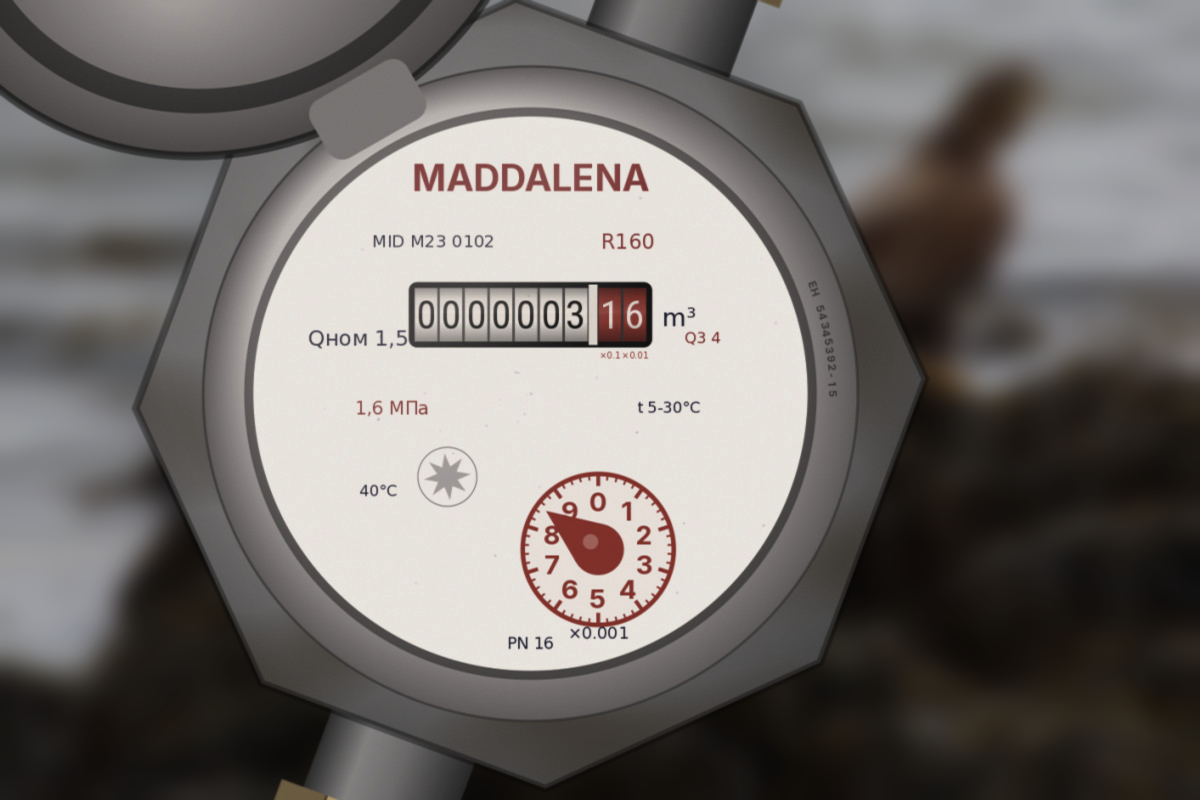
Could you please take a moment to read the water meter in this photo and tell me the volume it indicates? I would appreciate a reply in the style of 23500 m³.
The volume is 3.168 m³
